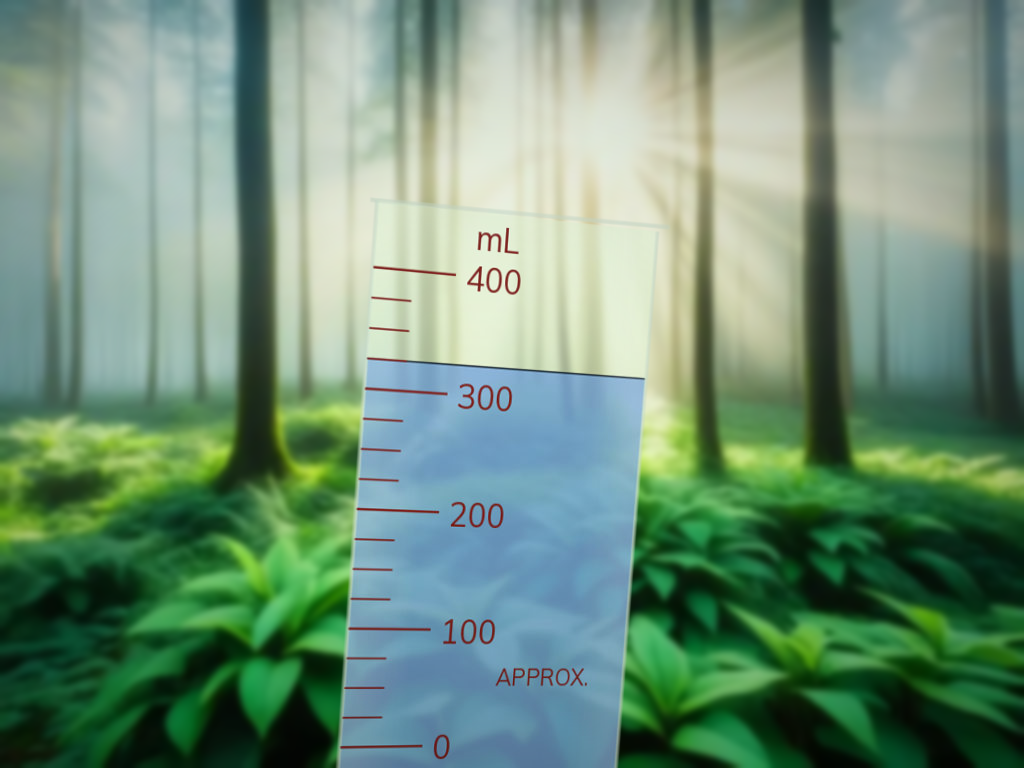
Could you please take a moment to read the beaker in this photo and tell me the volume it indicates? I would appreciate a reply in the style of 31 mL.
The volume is 325 mL
